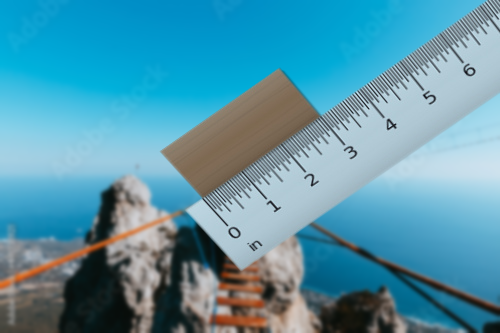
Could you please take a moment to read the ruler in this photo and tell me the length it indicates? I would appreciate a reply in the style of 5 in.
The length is 3 in
